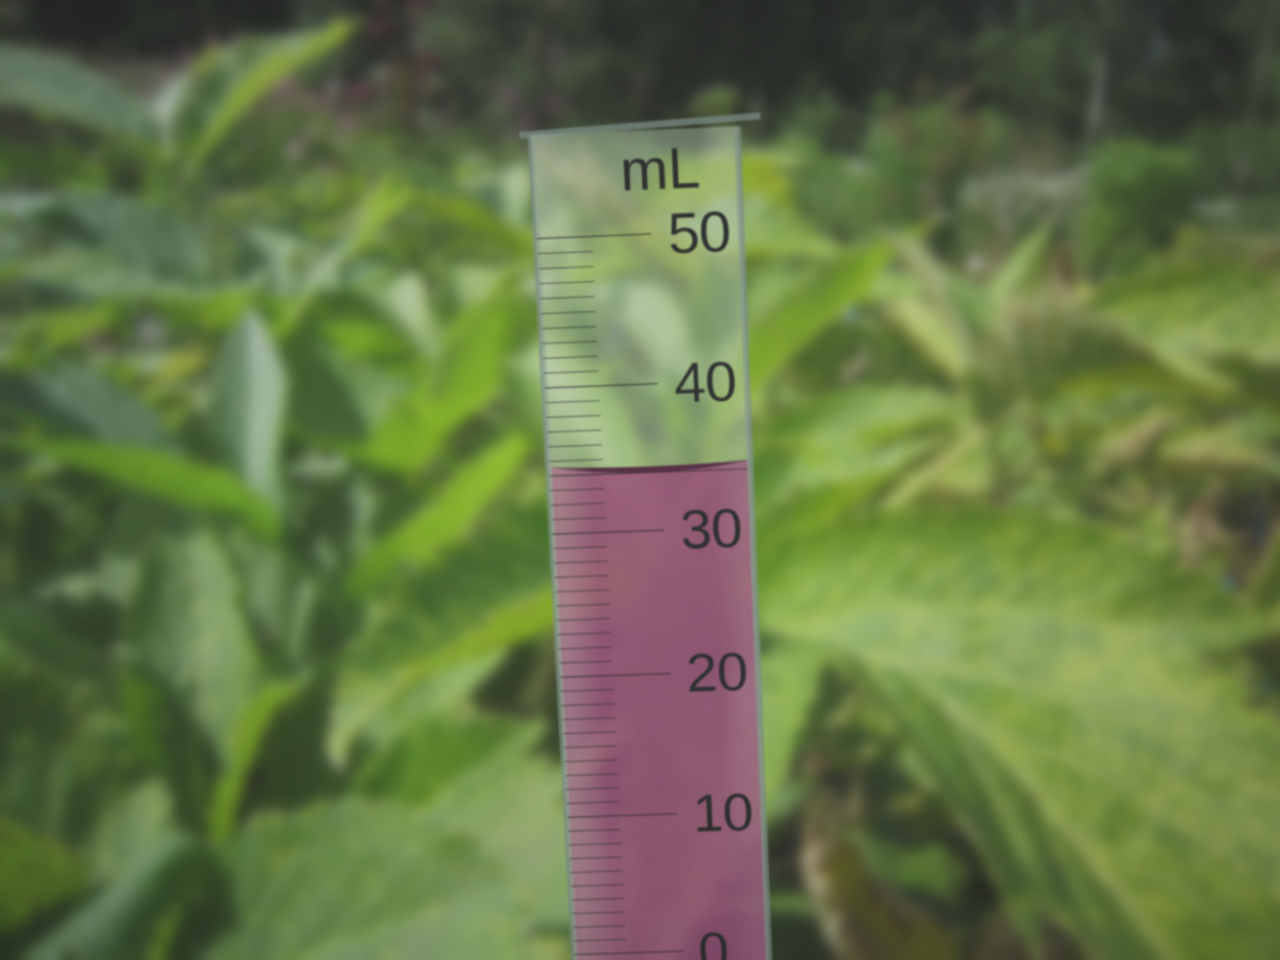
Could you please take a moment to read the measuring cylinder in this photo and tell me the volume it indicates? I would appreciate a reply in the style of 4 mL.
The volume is 34 mL
